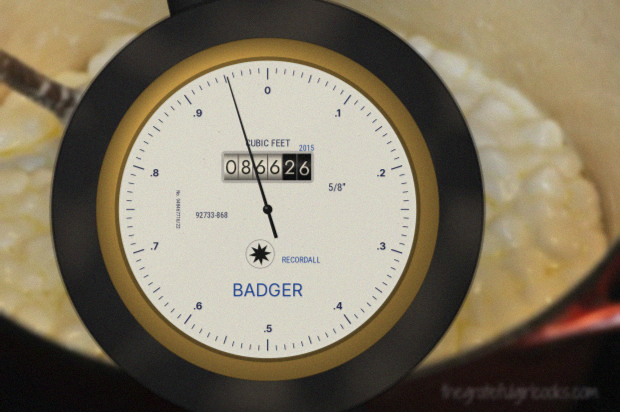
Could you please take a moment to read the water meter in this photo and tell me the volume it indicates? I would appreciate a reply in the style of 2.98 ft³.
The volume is 86625.95 ft³
